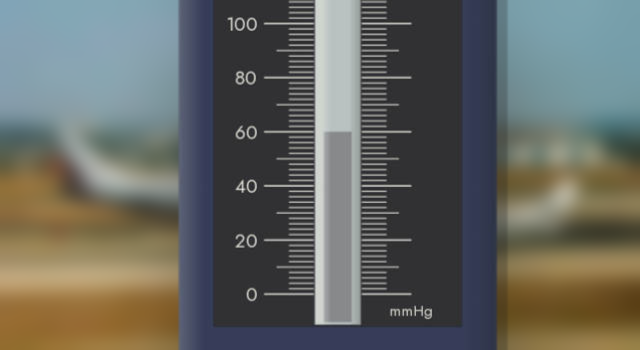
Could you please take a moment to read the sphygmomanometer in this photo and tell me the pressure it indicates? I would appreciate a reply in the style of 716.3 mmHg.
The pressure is 60 mmHg
